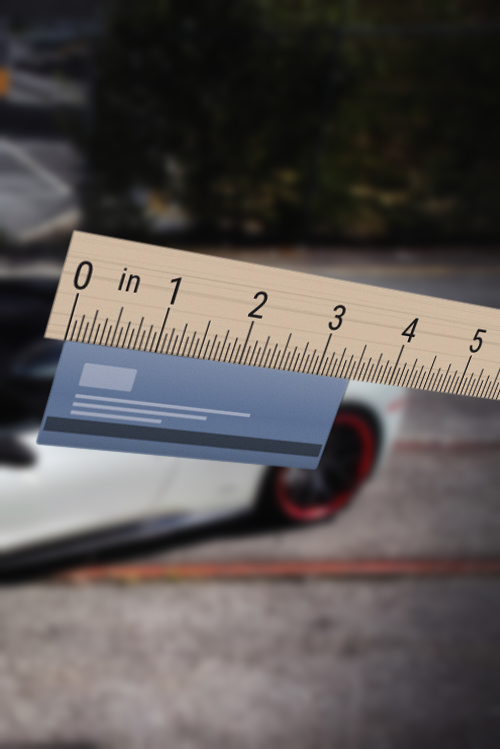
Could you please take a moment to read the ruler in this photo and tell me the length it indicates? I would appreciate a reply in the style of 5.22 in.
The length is 3.4375 in
